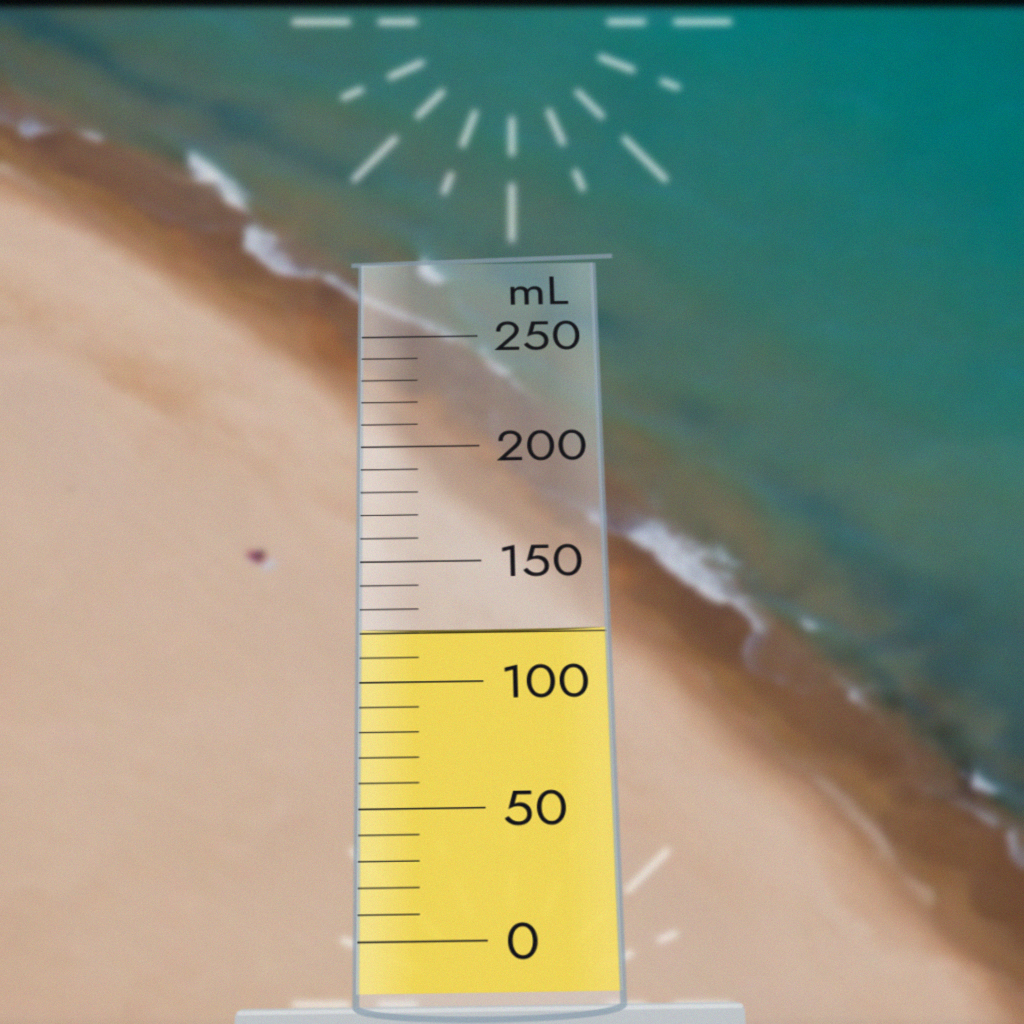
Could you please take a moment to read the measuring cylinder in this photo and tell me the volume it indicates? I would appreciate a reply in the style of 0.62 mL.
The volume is 120 mL
